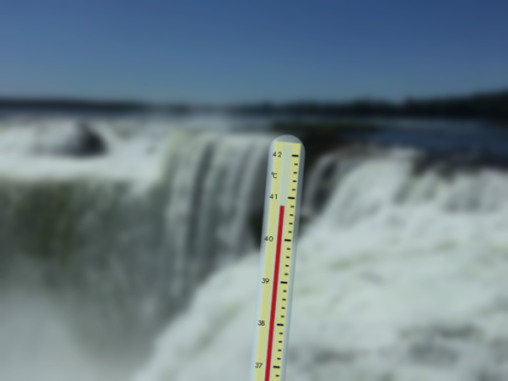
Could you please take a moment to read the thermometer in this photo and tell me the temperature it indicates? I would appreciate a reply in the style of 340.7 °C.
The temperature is 40.8 °C
